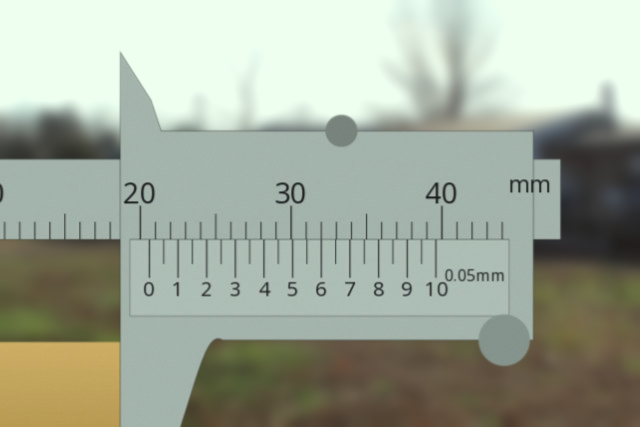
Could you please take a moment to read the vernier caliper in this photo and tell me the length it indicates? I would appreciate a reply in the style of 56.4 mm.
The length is 20.6 mm
